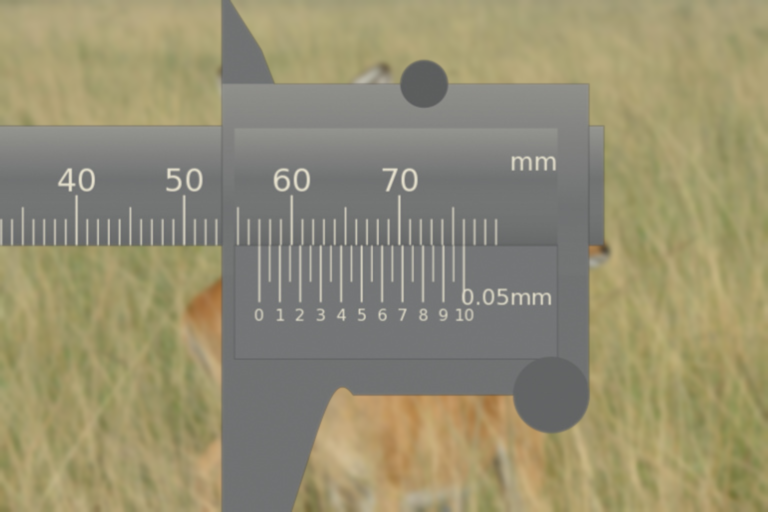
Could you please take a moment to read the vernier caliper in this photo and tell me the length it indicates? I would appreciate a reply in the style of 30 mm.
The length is 57.0 mm
